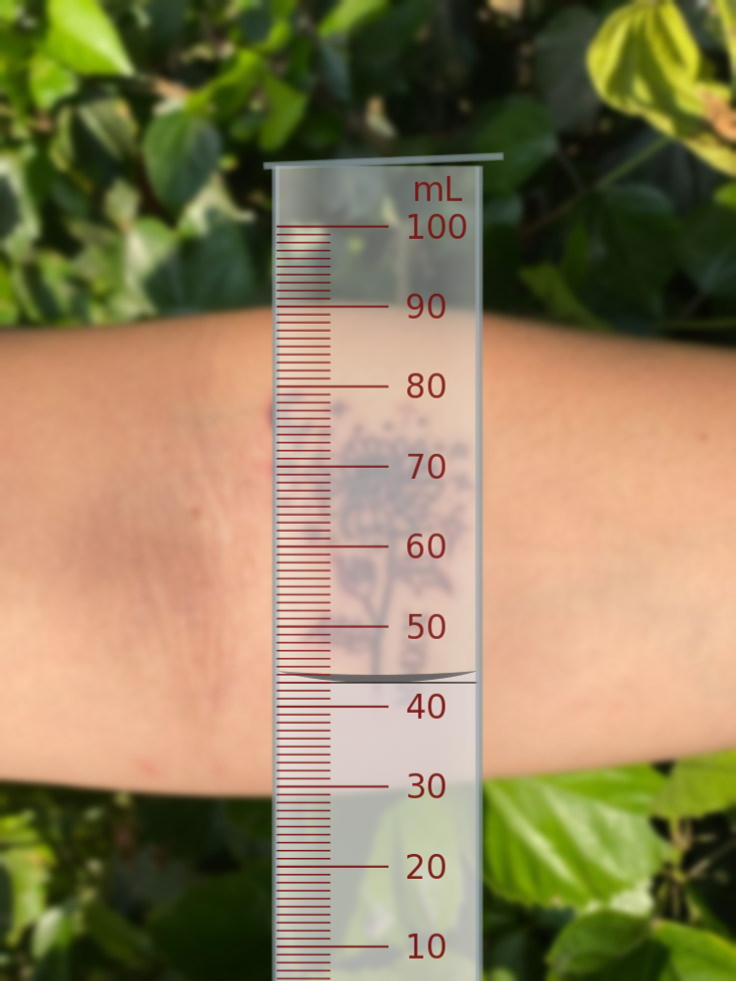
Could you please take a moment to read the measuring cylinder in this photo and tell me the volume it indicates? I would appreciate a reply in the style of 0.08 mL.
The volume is 43 mL
